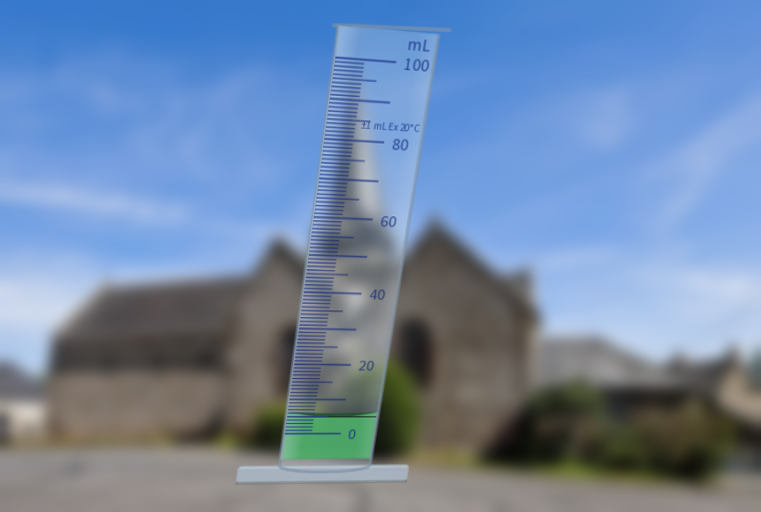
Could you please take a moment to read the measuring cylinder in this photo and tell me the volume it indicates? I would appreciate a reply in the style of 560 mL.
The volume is 5 mL
